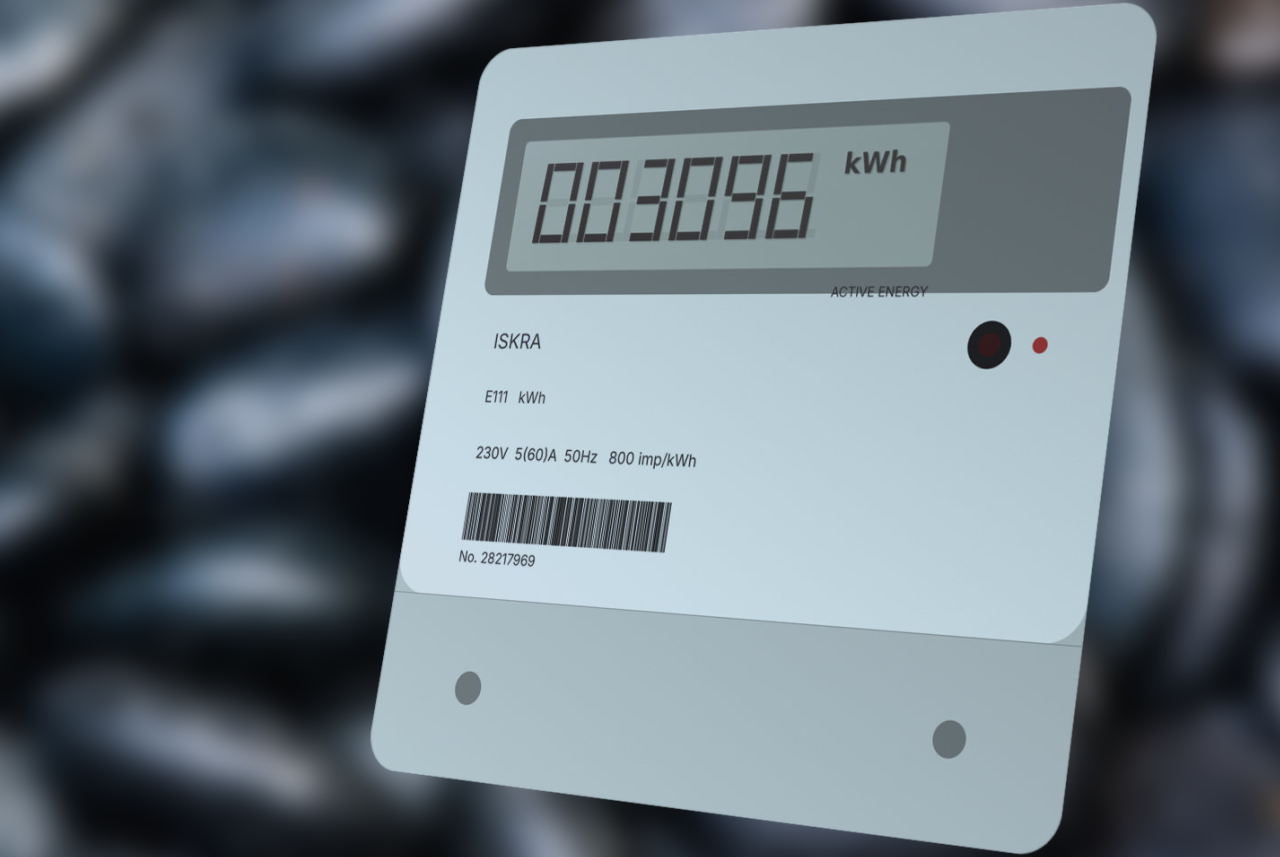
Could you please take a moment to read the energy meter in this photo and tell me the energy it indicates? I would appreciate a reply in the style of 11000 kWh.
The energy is 3096 kWh
